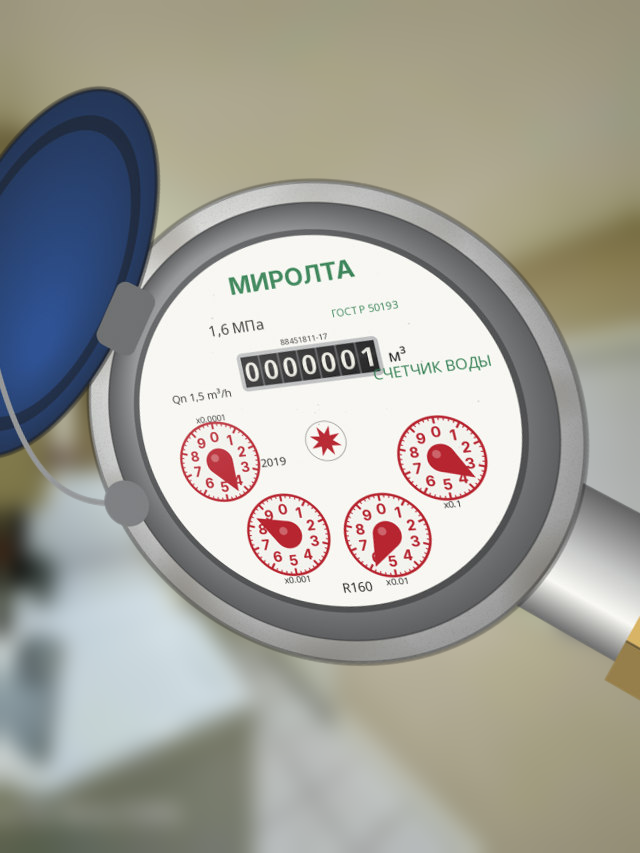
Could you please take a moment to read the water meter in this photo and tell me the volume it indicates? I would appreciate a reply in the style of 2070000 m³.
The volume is 1.3584 m³
